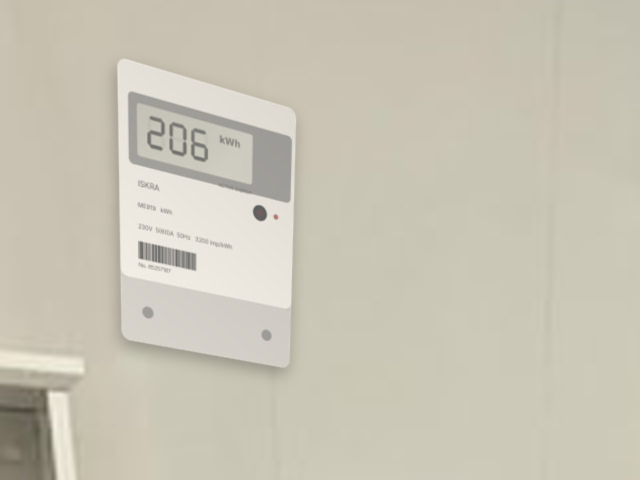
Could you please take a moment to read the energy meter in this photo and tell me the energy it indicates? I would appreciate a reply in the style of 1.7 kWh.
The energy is 206 kWh
